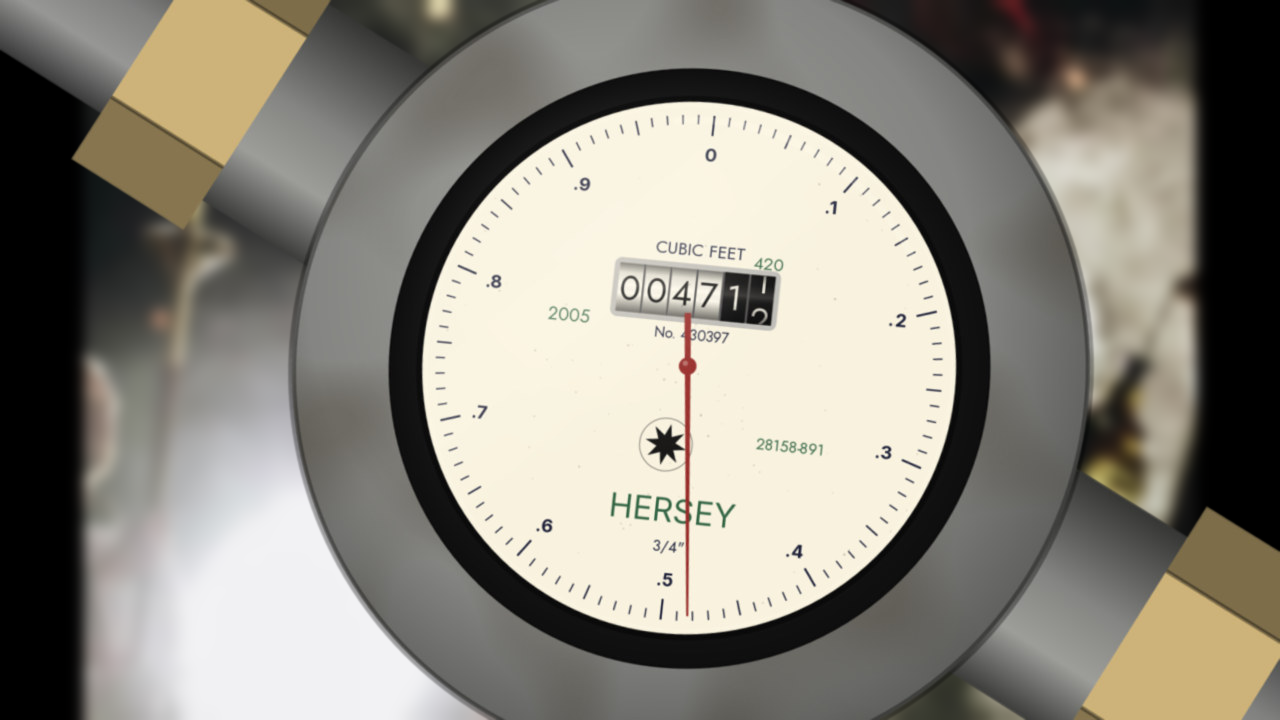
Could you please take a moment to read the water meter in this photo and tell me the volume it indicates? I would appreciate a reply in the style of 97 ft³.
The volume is 4711.48 ft³
